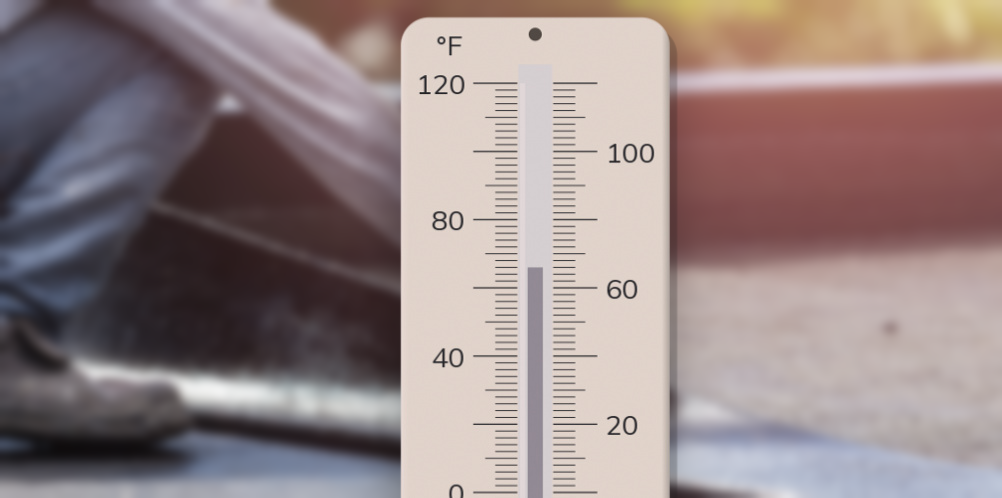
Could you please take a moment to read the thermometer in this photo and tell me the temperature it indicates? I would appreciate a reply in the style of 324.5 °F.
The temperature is 66 °F
